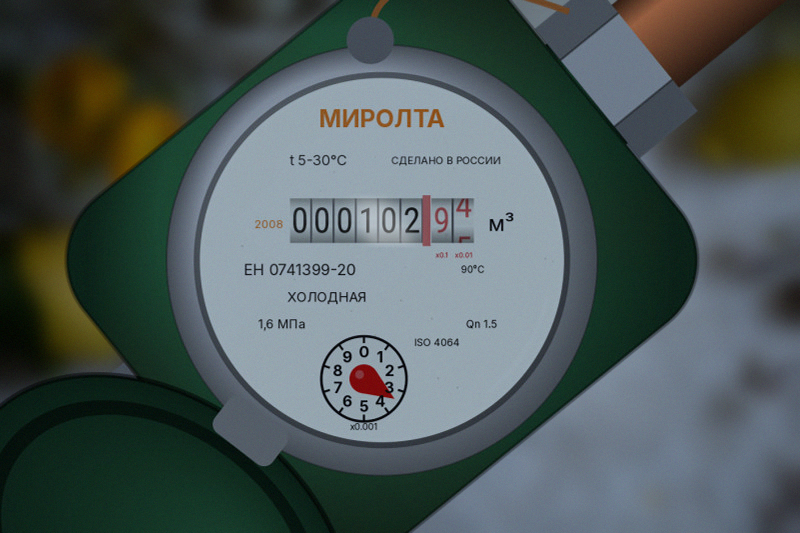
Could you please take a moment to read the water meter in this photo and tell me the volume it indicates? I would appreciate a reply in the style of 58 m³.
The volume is 102.943 m³
